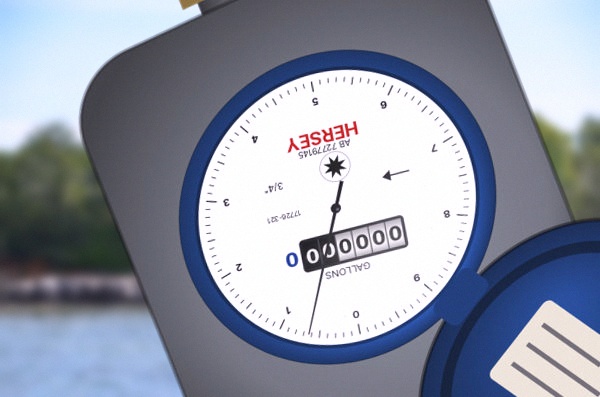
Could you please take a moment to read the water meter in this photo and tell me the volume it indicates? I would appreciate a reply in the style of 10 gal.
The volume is 0.6 gal
